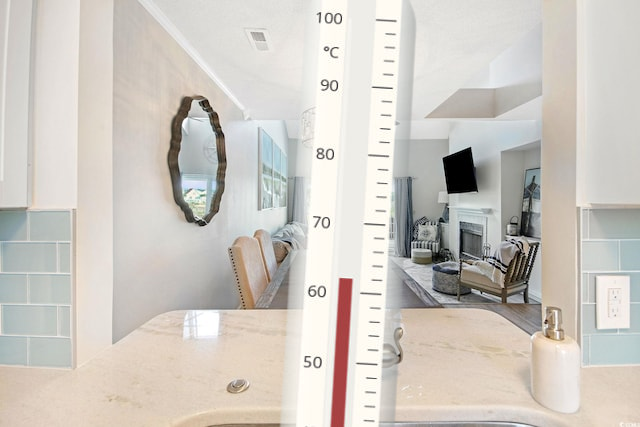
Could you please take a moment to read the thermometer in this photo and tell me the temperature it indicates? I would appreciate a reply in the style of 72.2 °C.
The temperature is 62 °C
